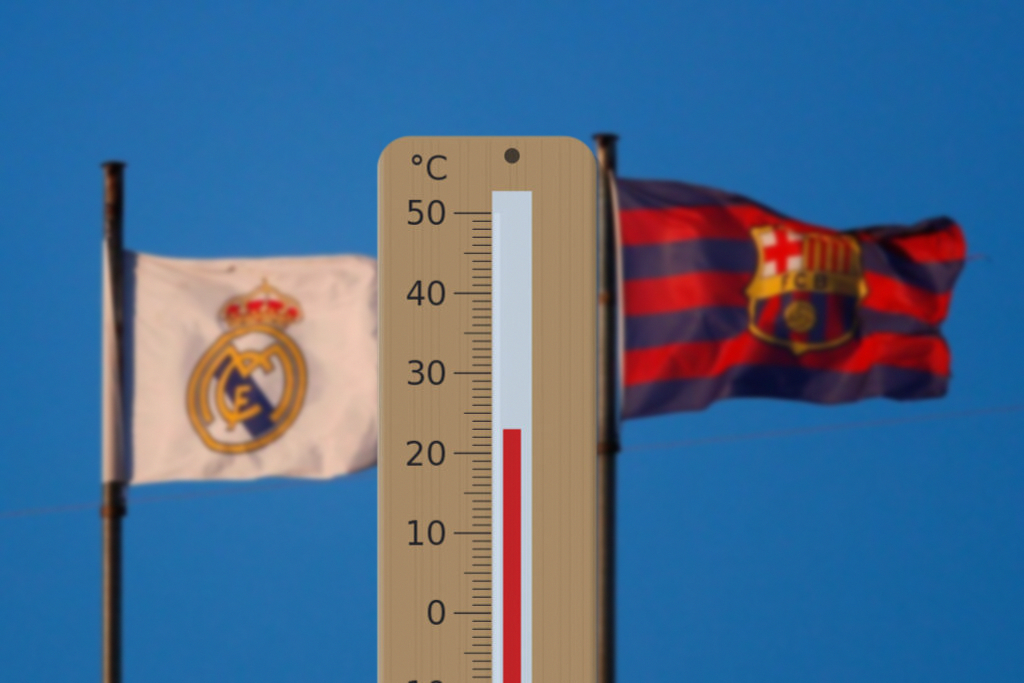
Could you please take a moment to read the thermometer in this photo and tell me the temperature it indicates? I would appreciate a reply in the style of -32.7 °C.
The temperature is 23 °C
